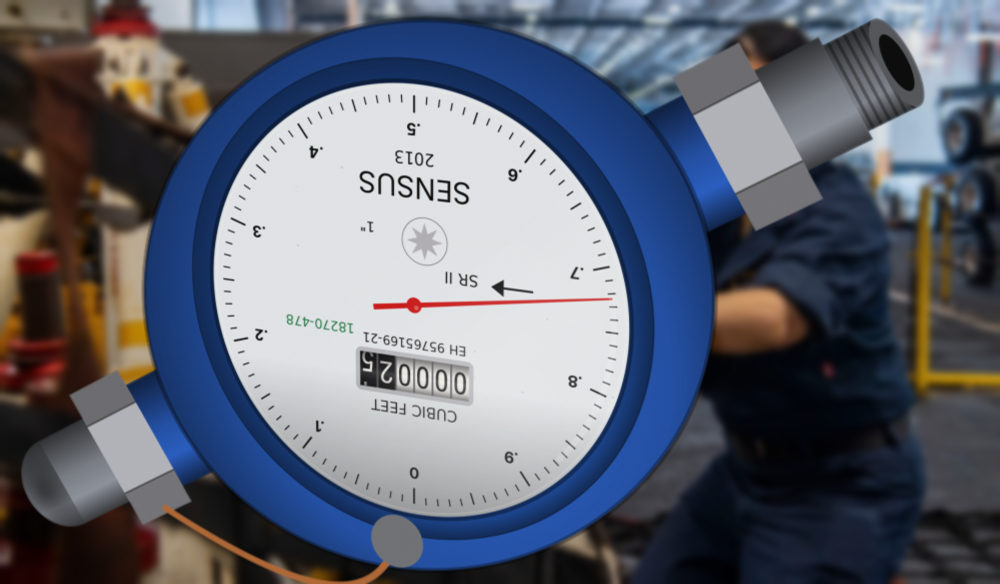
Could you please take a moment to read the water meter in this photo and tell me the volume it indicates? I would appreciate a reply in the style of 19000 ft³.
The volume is 24.72 ft³
